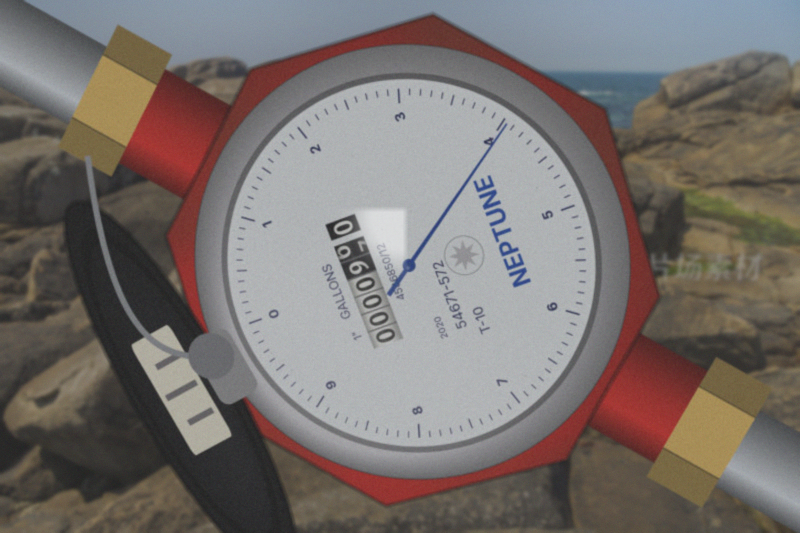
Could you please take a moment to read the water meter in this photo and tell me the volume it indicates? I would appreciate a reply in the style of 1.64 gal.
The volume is 964.0 gal
